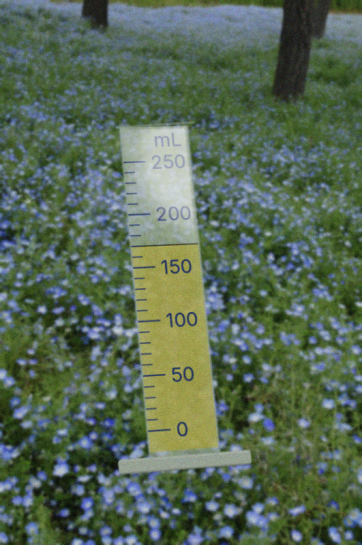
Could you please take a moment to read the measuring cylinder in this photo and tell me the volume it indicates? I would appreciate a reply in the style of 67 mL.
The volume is 170 mL
